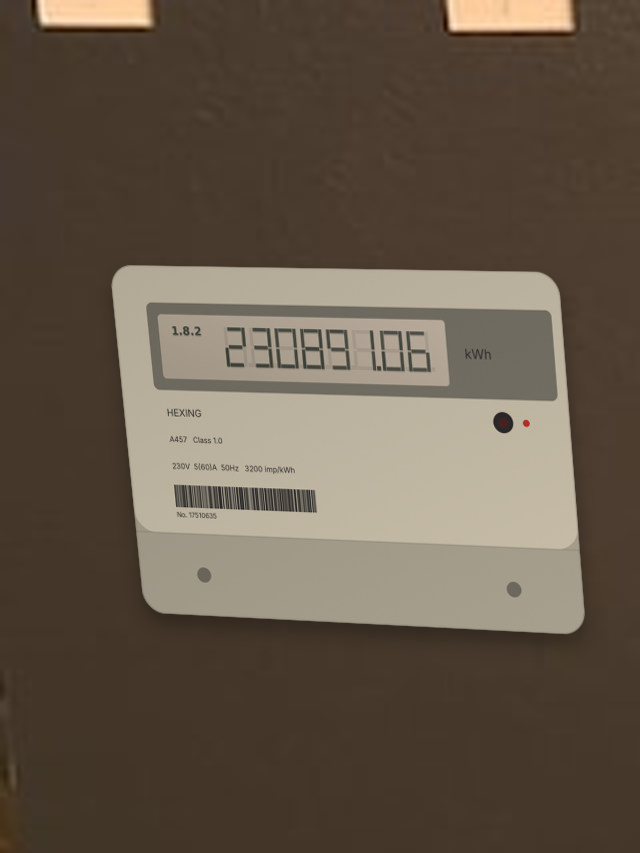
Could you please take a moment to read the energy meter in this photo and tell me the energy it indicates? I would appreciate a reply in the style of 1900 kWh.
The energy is 230891.06 kWh
